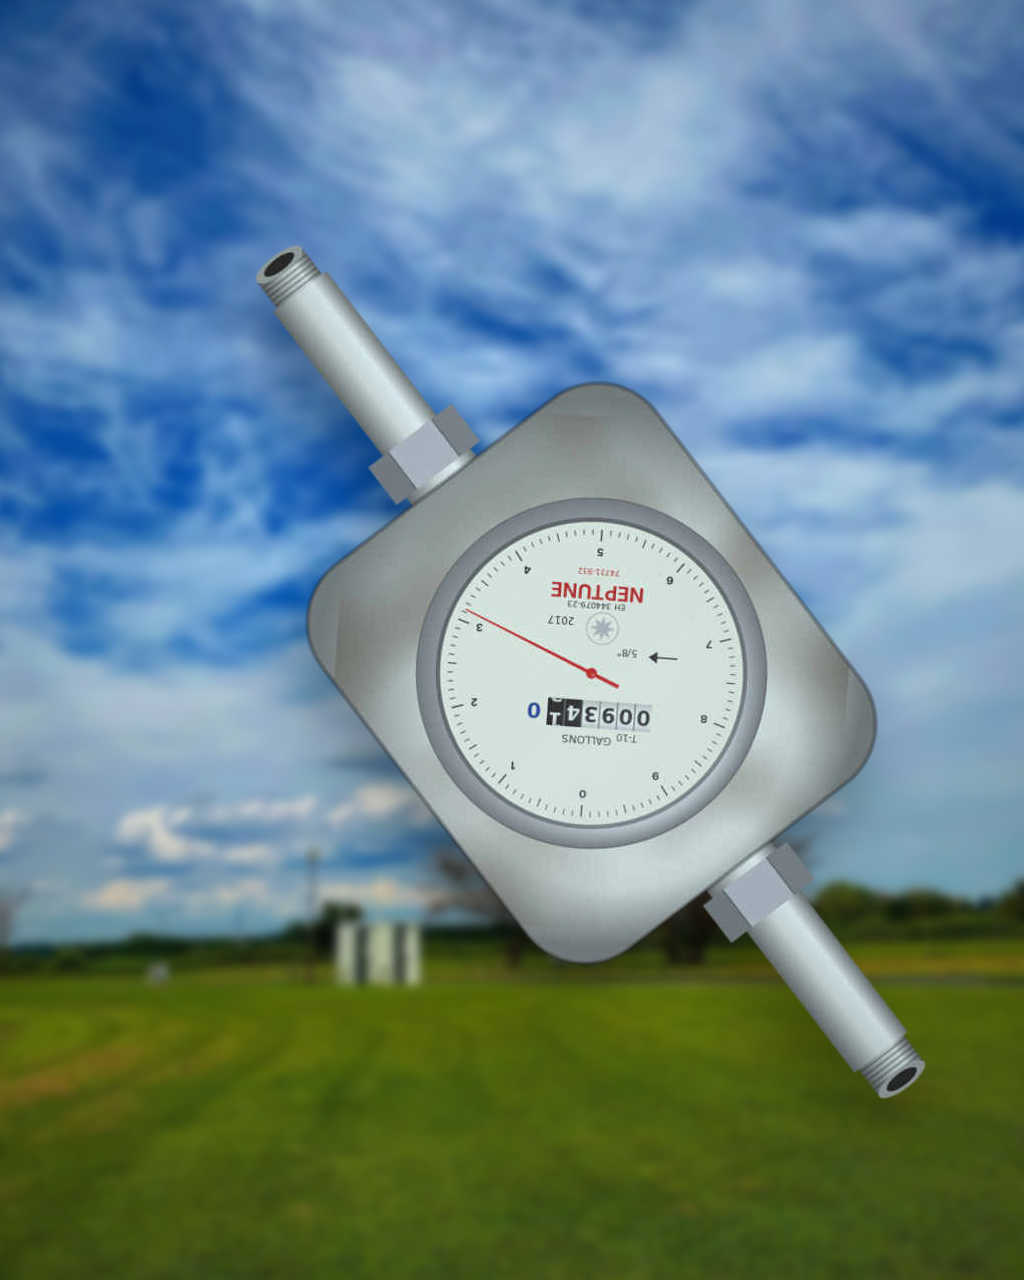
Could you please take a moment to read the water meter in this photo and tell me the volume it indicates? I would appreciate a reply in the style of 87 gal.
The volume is 93413.1 gal
